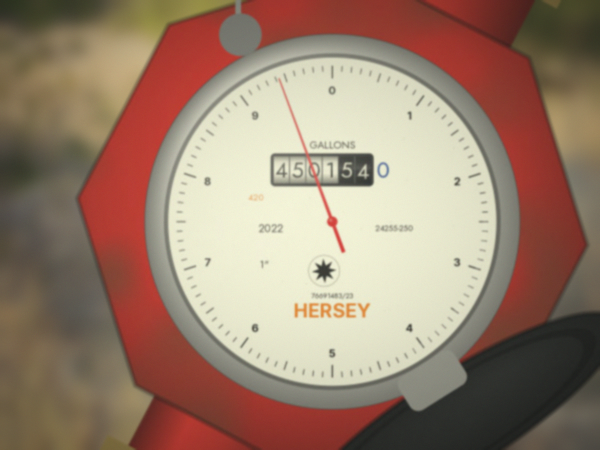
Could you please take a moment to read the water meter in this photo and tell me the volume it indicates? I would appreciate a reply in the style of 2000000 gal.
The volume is 4501539.4 gal
